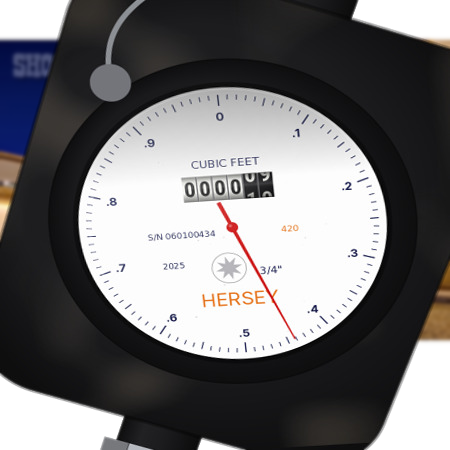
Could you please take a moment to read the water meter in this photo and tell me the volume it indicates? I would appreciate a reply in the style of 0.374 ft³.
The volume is 9.44 ft³
